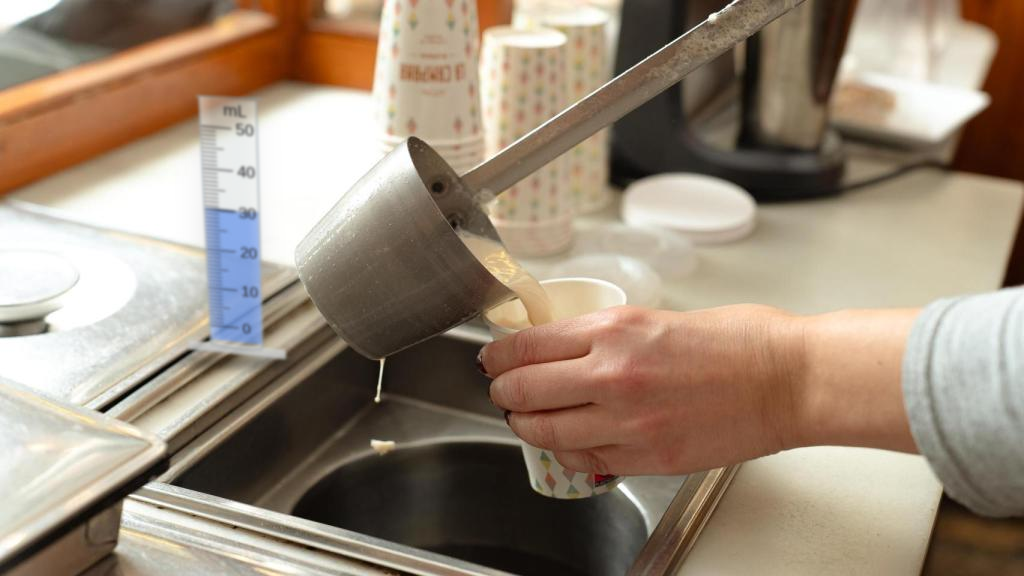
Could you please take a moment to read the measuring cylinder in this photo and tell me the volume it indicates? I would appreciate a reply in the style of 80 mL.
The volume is 30 mL
